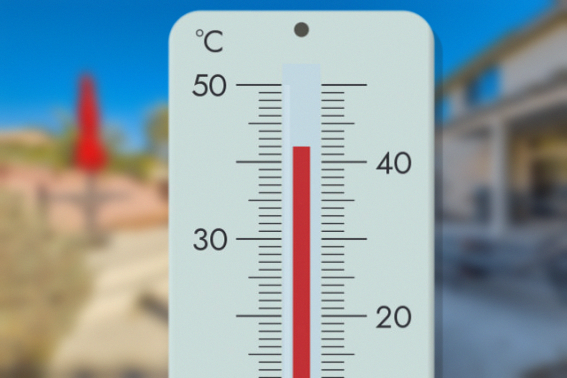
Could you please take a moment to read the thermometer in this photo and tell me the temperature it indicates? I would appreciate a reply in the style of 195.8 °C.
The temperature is 42 °C
